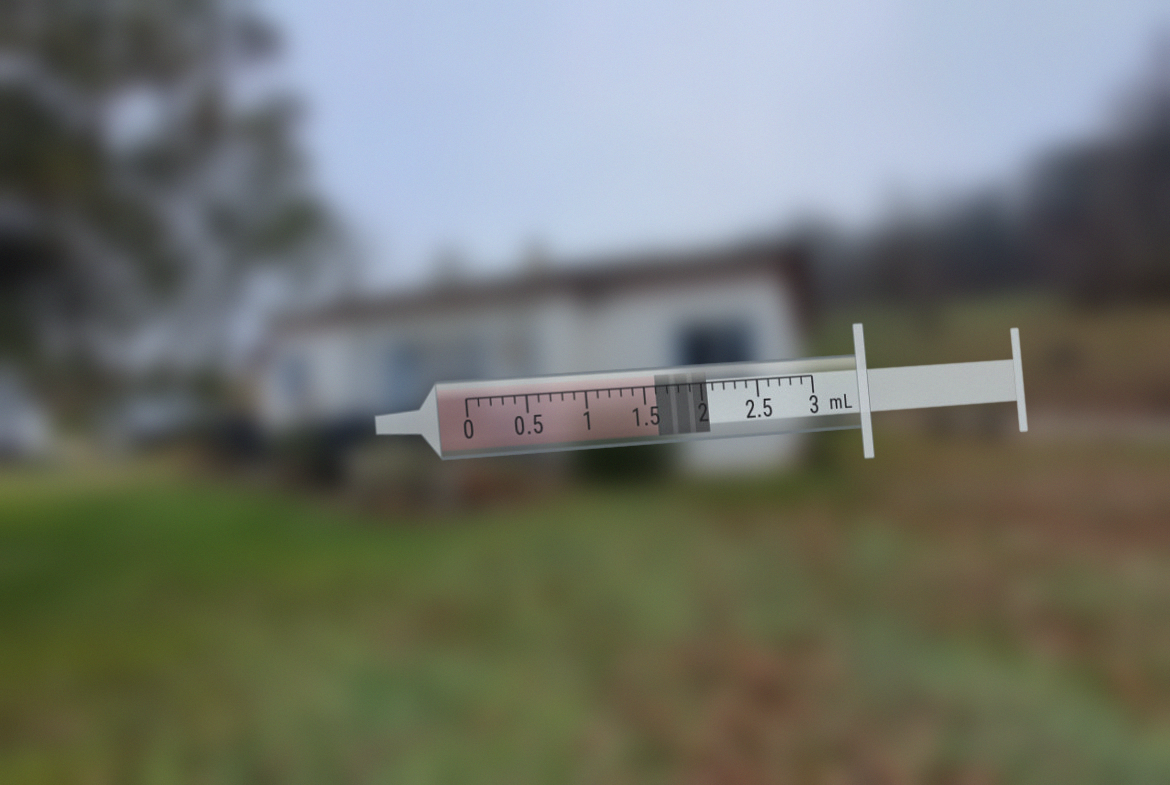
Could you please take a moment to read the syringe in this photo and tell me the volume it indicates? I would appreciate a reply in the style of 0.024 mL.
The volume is 1.6 mL
